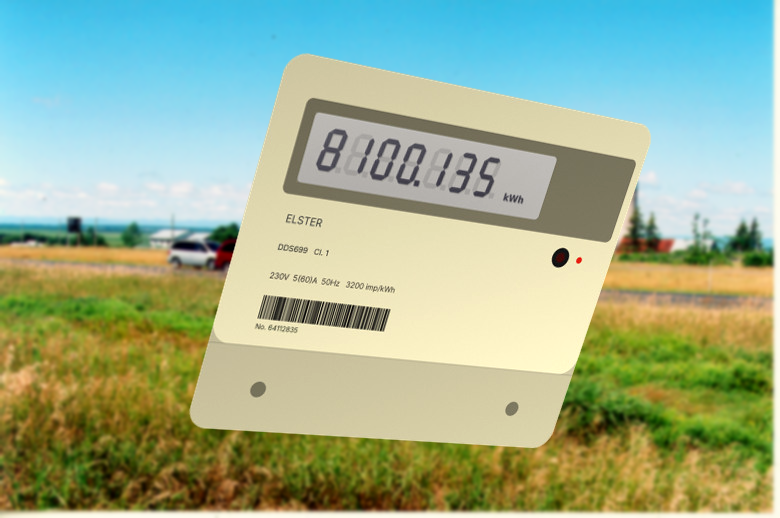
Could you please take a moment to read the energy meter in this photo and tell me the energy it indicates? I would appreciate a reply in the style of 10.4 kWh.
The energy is 8100.135 kWh
